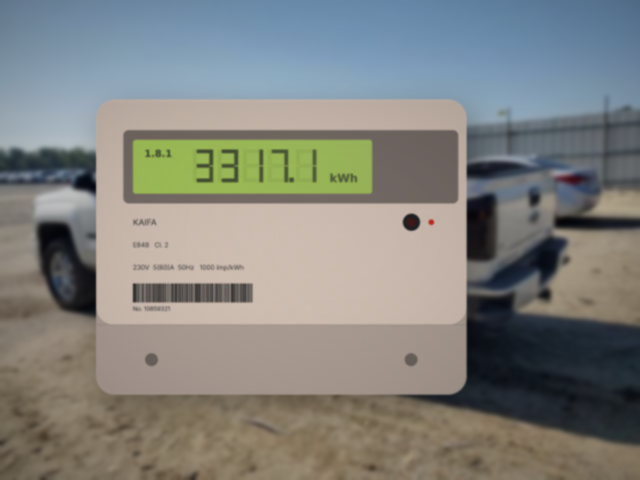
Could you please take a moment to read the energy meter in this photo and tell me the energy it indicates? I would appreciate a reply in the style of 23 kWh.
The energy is 3317.1 kWh
